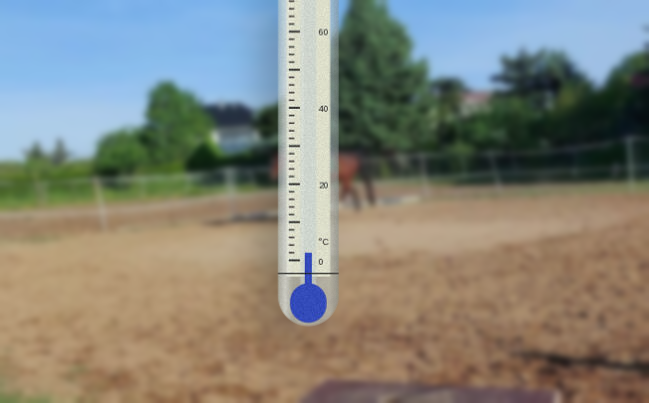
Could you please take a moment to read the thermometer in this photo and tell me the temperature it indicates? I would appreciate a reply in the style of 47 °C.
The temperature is 2 °C
